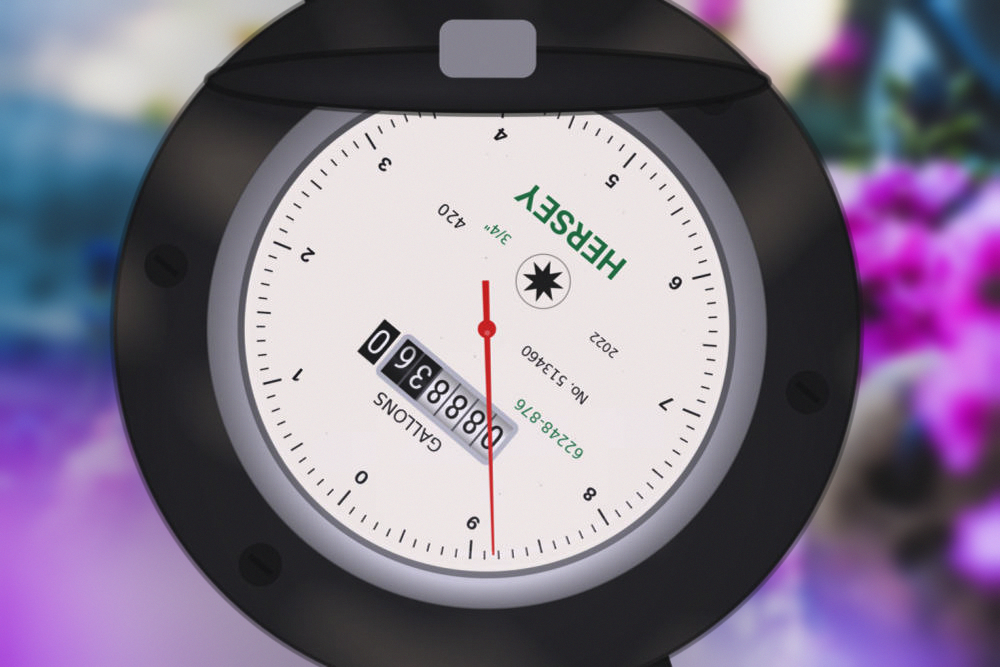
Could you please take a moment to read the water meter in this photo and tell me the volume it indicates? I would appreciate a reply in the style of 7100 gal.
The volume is 888358.8 gal
